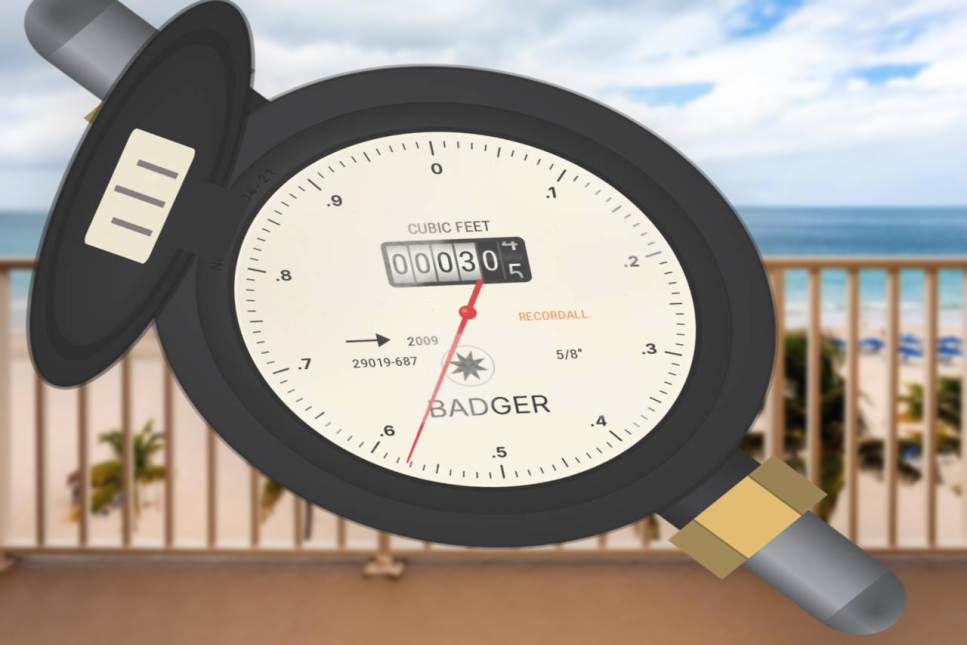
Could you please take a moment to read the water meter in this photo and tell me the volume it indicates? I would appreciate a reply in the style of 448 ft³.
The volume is 304.57 ft³
